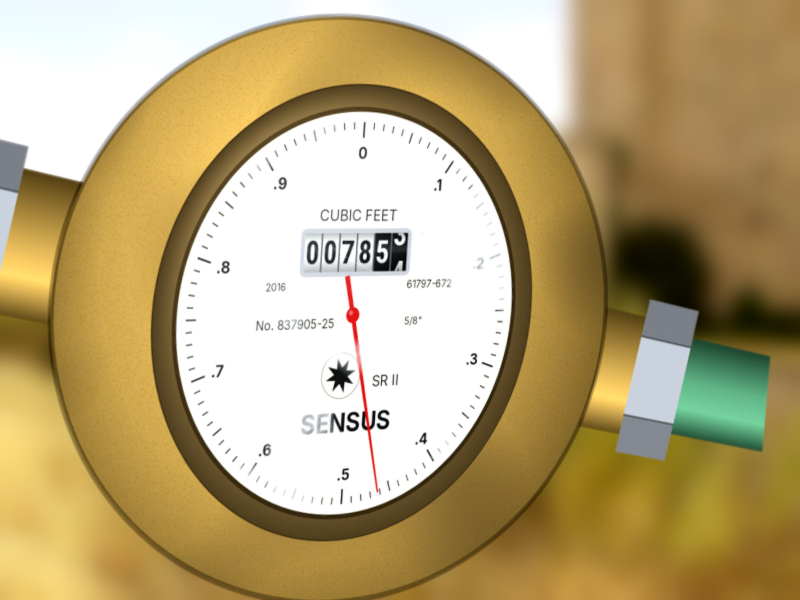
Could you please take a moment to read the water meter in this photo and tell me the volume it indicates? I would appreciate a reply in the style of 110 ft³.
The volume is 7853.46 ft³
